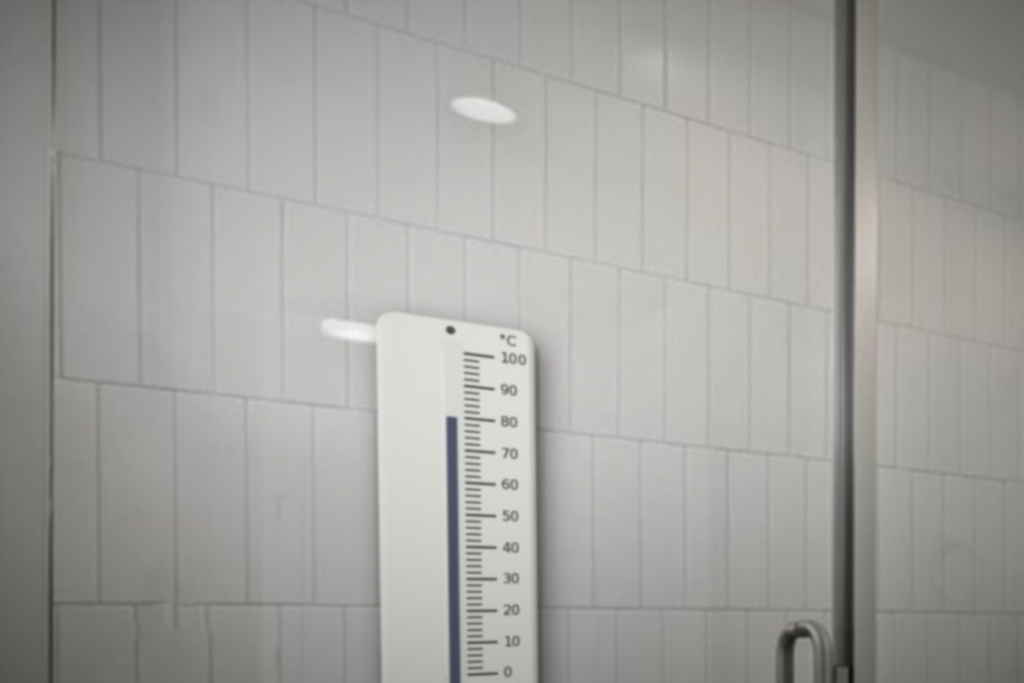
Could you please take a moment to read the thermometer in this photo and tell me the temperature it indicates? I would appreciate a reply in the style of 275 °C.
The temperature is 80 °C
